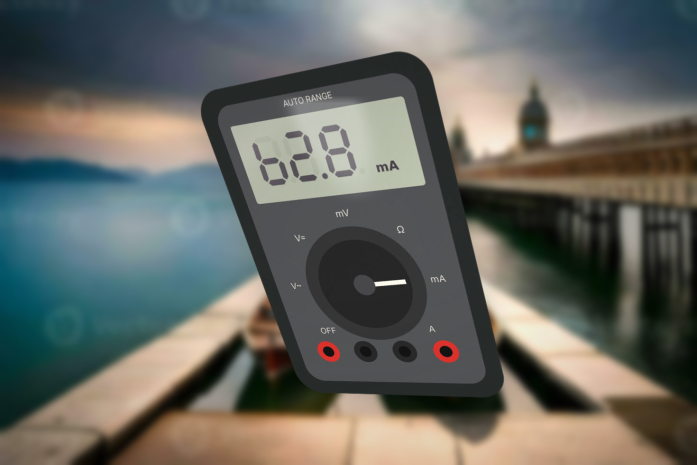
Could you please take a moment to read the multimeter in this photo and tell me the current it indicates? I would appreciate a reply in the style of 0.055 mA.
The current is 62.8 mA
